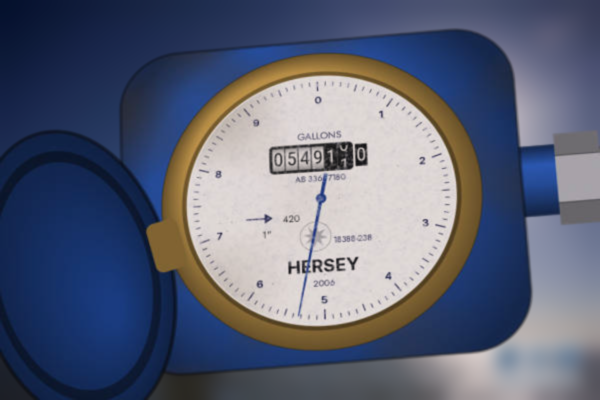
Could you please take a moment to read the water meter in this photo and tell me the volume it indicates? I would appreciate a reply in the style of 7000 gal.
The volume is 549105.3 gal
